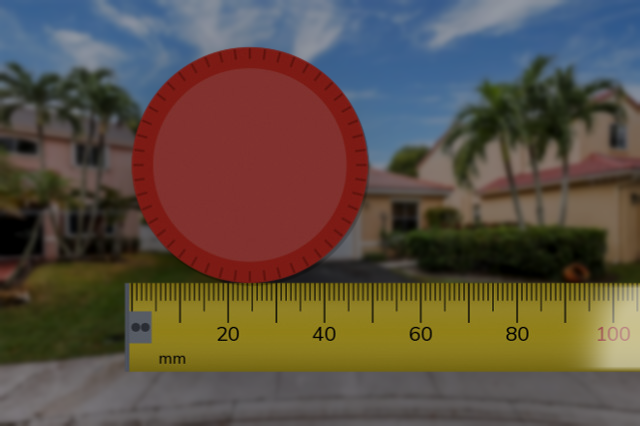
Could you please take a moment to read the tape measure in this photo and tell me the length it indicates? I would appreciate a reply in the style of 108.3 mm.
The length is 49 mm
